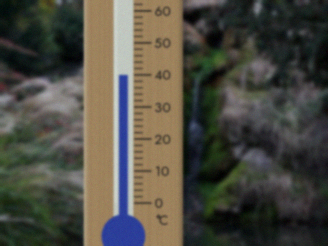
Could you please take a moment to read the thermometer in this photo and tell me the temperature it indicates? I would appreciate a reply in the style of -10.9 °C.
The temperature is 40 °C
